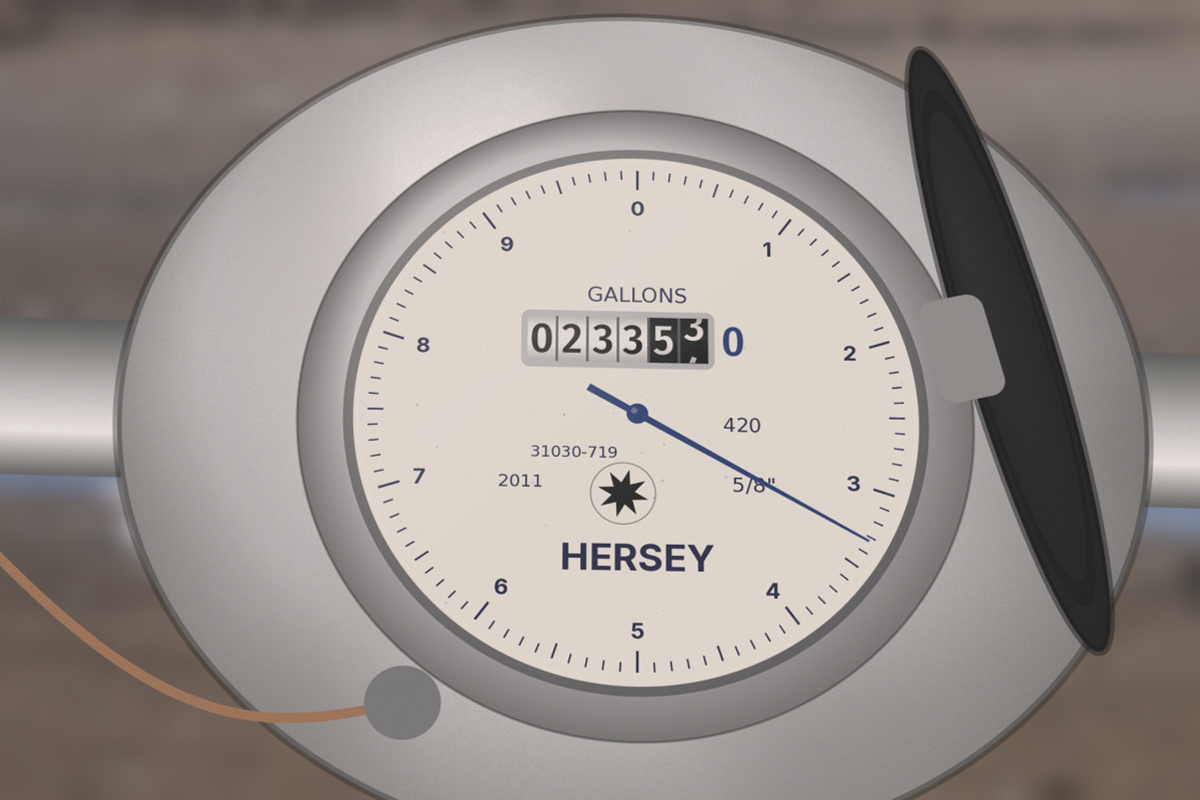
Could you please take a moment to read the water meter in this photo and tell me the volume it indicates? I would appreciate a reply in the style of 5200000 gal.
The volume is 233533.3 gal
